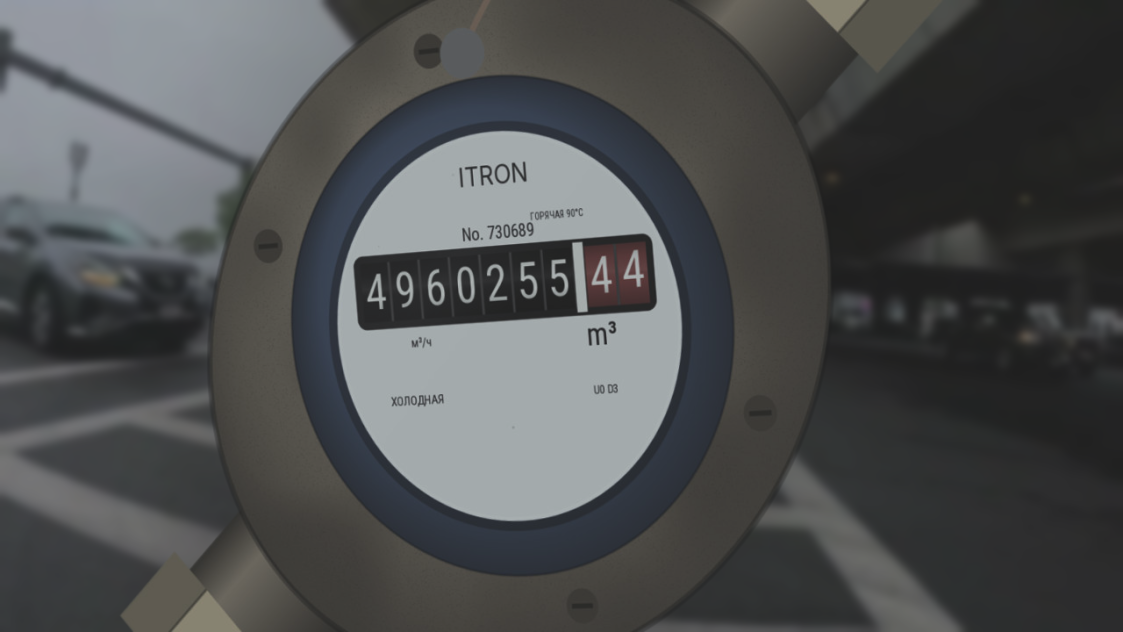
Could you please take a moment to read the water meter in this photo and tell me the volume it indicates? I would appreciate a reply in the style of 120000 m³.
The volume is 4960255.44 m³
